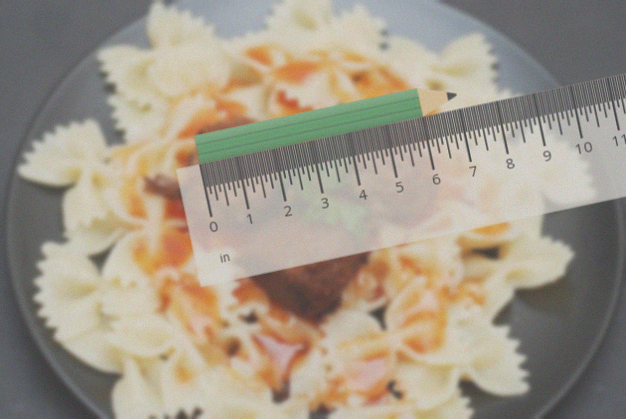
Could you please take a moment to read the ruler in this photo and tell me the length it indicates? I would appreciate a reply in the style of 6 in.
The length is 7 in
